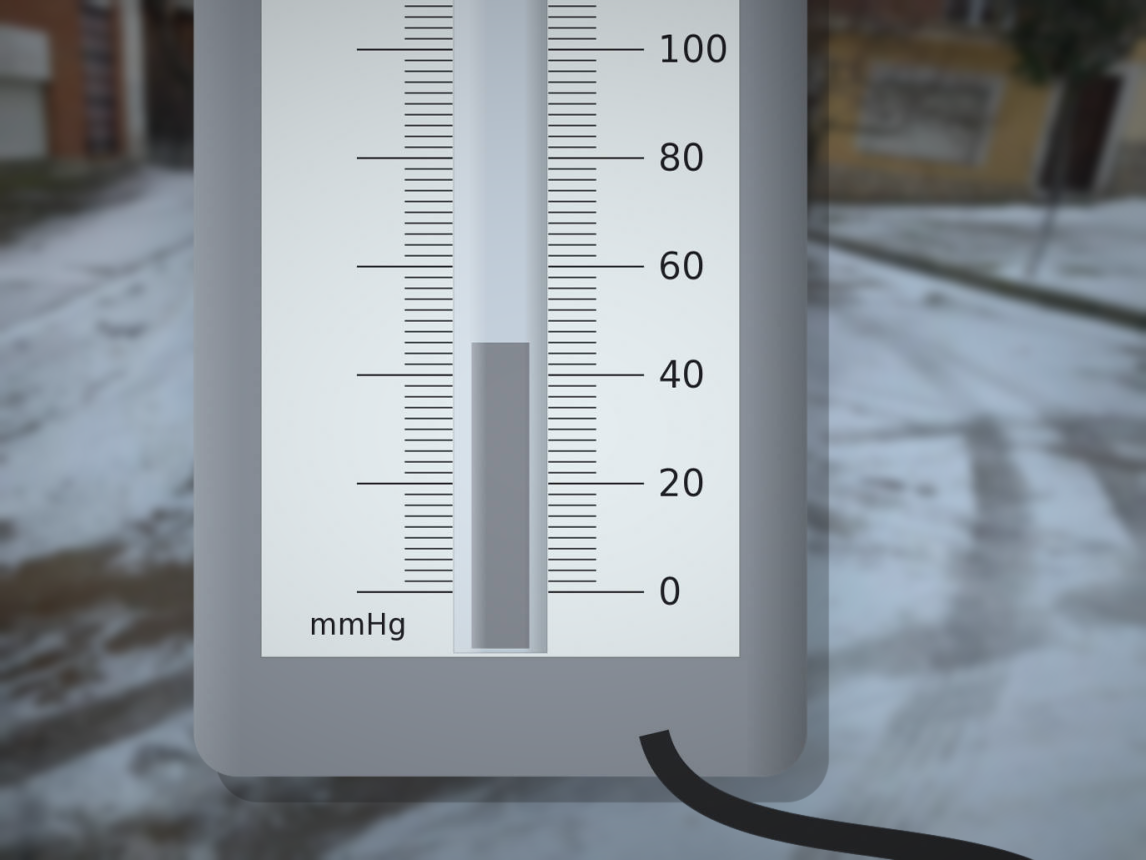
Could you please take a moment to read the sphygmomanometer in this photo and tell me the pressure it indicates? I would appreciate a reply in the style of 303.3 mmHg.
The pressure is 46 mmHg
